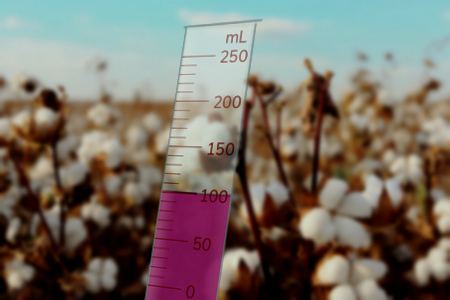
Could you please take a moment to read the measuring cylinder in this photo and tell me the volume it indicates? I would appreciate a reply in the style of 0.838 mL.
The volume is 100 mL
